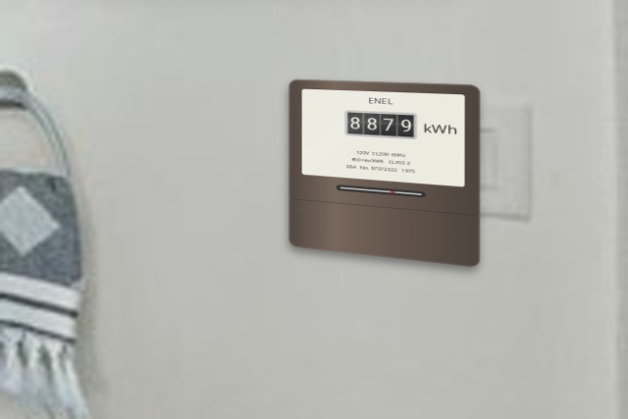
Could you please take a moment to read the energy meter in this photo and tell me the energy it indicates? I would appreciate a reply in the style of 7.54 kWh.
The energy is 8879 kWh
